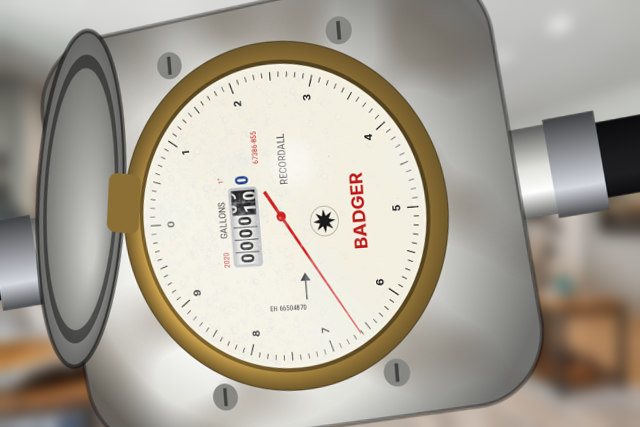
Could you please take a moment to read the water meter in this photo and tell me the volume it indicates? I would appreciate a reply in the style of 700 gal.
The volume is 96.6 gal
